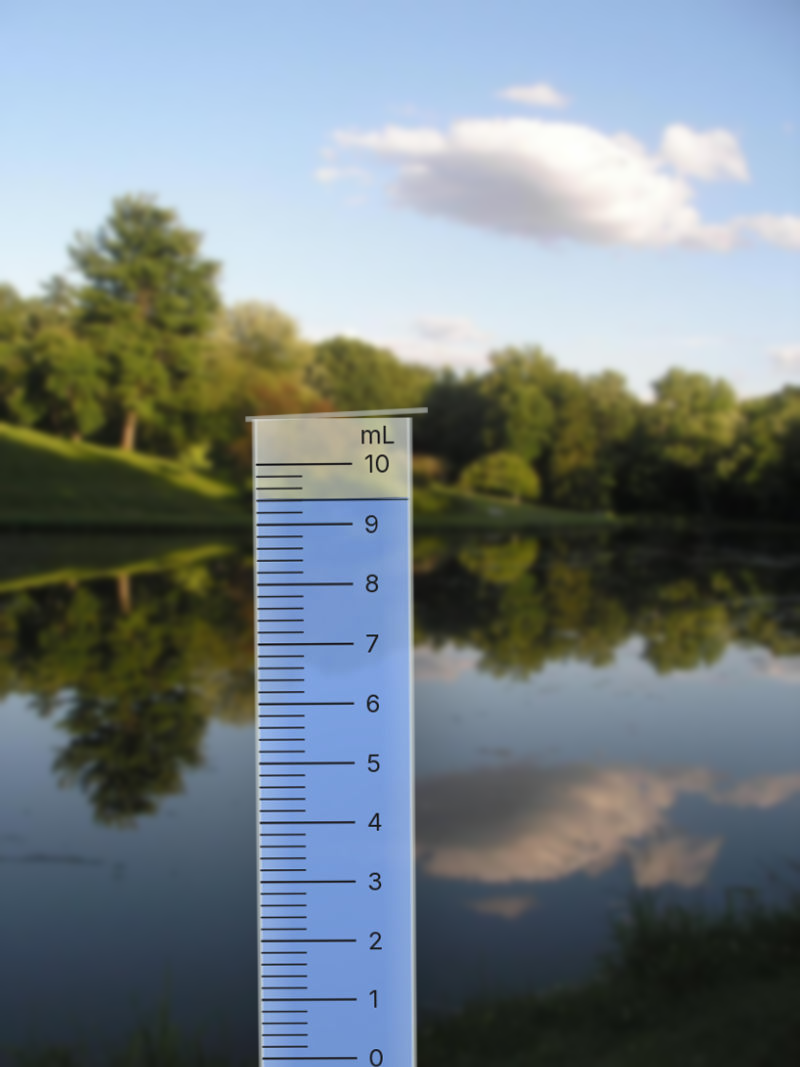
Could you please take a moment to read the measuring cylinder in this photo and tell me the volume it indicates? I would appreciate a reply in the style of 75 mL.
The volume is 9.4 mL
